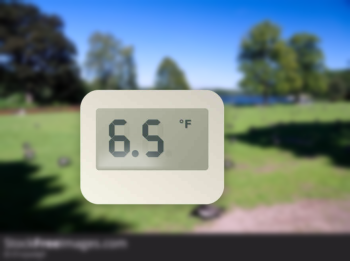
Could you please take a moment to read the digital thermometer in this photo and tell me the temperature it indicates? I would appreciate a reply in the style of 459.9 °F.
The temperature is 6.5 °F
